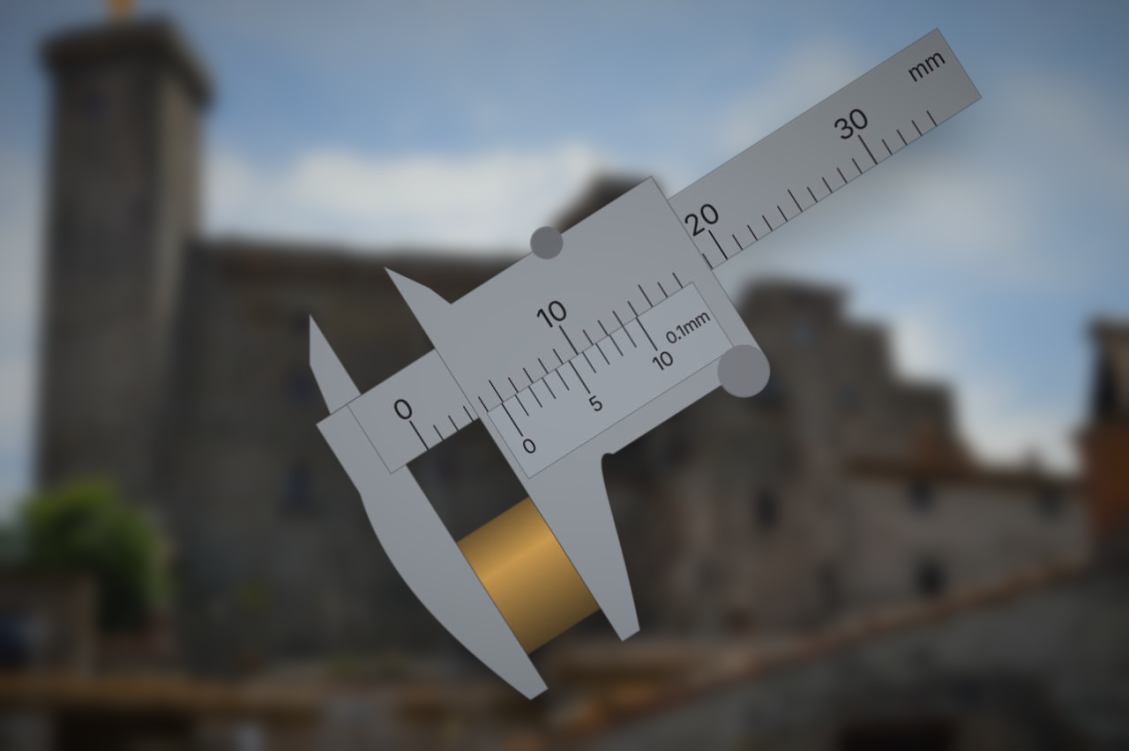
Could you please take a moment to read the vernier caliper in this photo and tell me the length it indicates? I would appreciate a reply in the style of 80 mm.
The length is 4.9 mm
